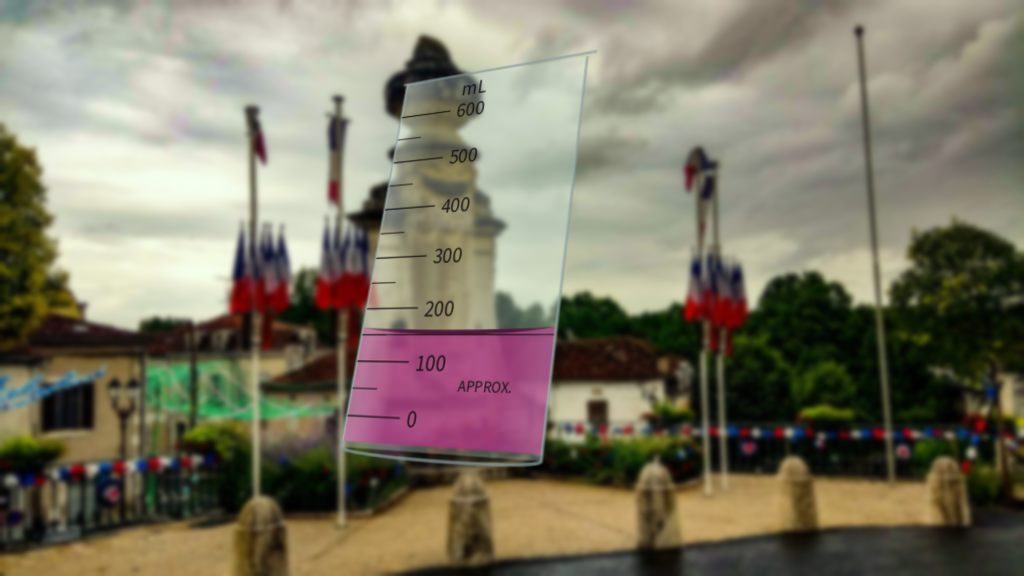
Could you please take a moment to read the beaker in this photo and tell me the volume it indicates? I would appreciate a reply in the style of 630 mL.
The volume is 150 mL
